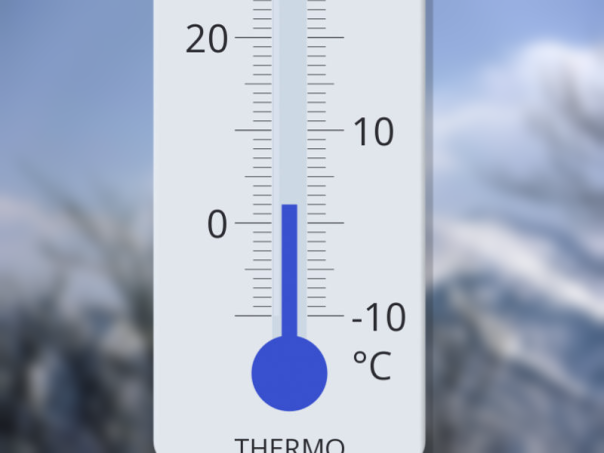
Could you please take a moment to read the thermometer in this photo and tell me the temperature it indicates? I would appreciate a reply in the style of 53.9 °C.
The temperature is 2 °C
